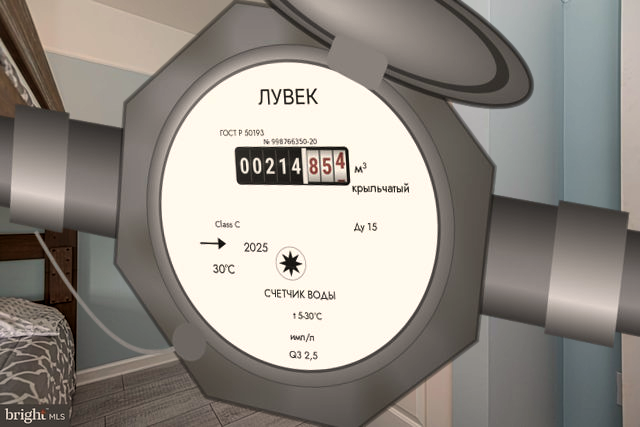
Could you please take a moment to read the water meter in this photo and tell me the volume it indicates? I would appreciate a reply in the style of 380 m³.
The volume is 214.854 m³
